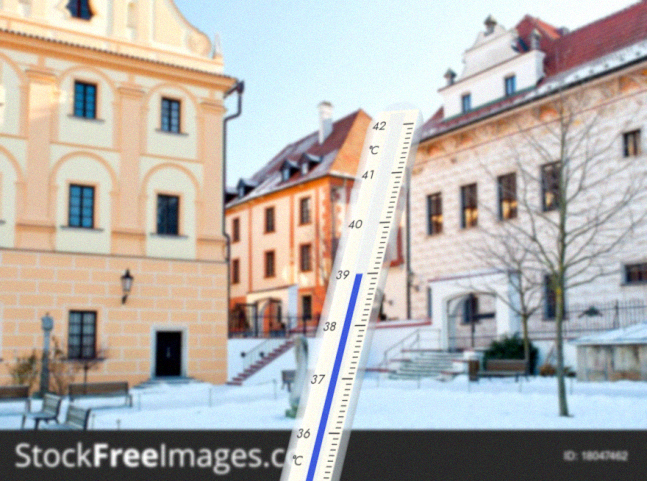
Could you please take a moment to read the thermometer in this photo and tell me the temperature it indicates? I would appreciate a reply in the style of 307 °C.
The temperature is 39 °C
